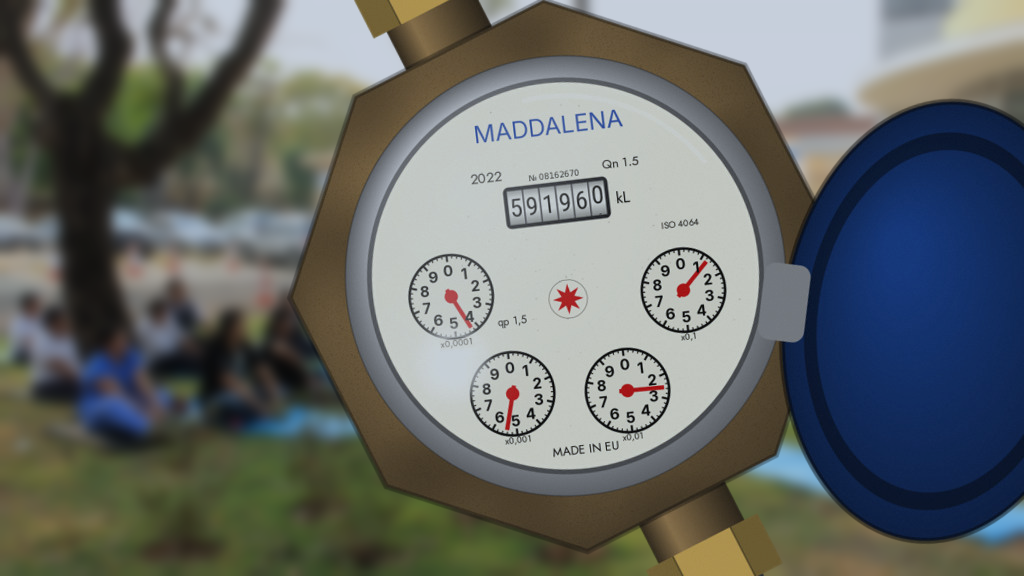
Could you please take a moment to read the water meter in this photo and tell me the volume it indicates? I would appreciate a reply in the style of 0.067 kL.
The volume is 591960.1254 kL
